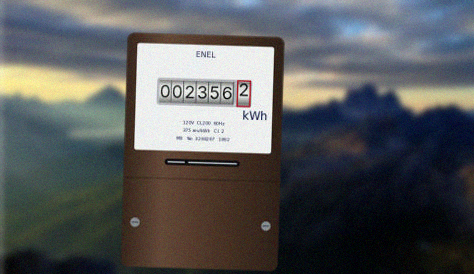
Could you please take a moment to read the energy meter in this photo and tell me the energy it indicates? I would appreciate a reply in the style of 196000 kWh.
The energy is 2356.2 kWh
